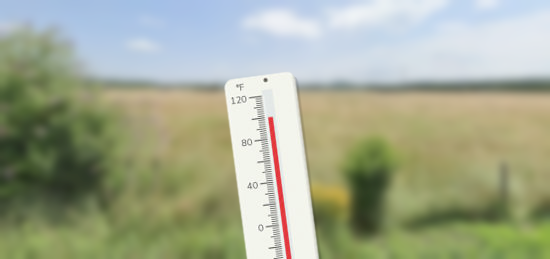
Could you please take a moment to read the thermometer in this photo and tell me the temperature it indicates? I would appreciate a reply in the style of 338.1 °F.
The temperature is 100 °F
